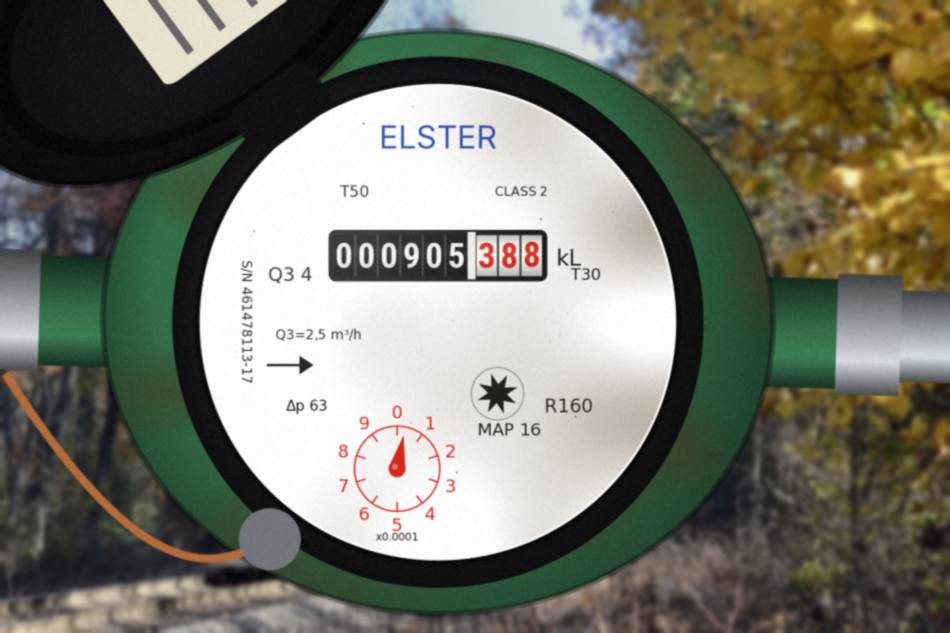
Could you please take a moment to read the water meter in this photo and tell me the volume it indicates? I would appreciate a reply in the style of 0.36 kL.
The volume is 905.3880 kL
